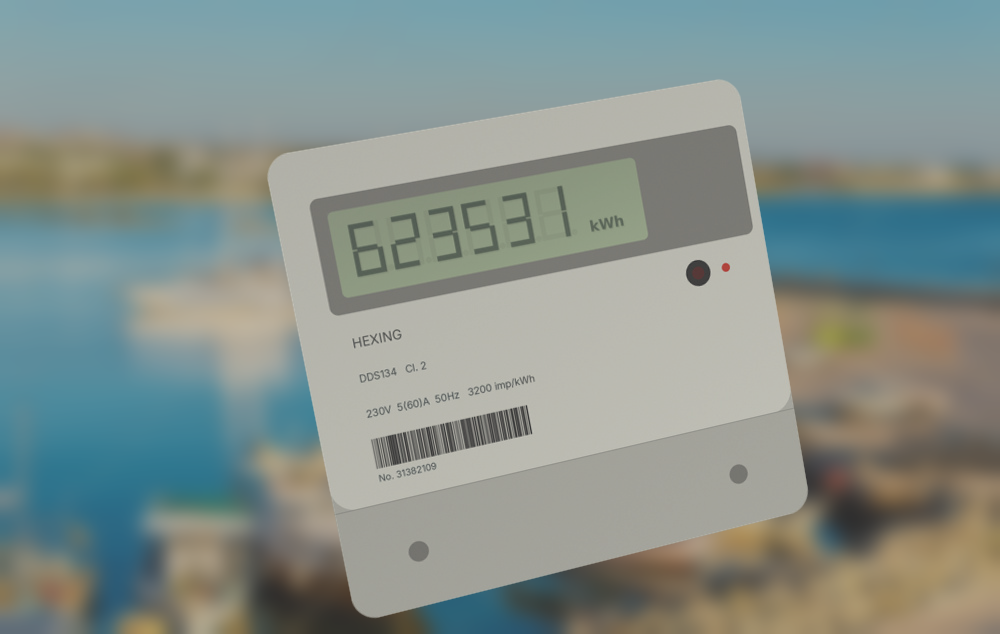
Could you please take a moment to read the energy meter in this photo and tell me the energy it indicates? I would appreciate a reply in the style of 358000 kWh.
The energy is 623531 kWh
